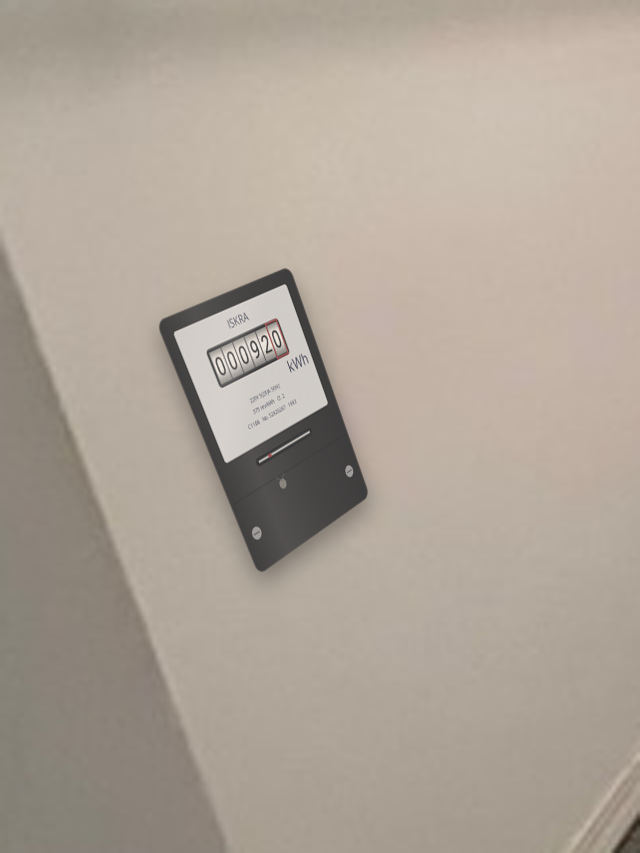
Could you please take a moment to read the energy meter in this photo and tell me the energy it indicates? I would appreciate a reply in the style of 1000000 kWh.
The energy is 92.0 kWh
